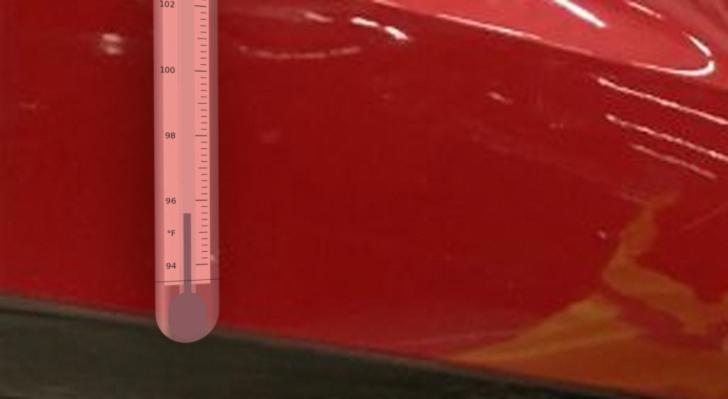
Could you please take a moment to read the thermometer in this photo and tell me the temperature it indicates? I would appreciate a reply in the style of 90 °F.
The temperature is 95.6 °F
